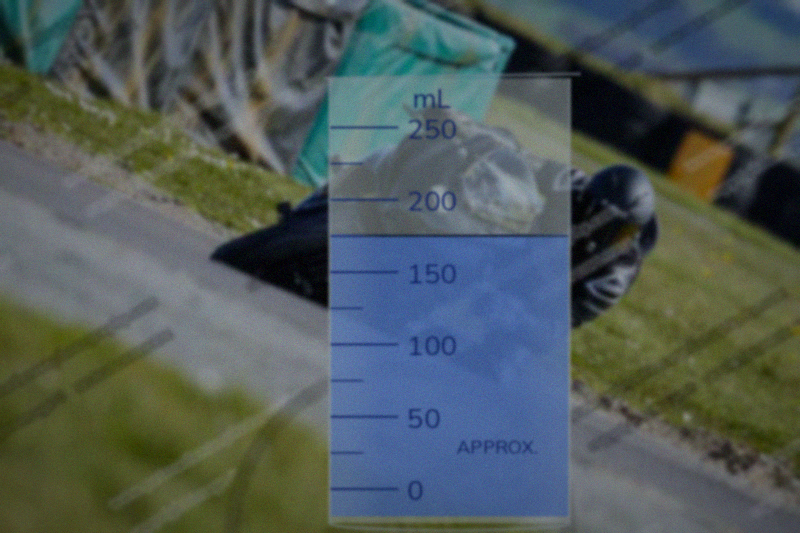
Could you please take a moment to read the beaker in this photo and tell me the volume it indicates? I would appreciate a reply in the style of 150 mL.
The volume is 175 mL
